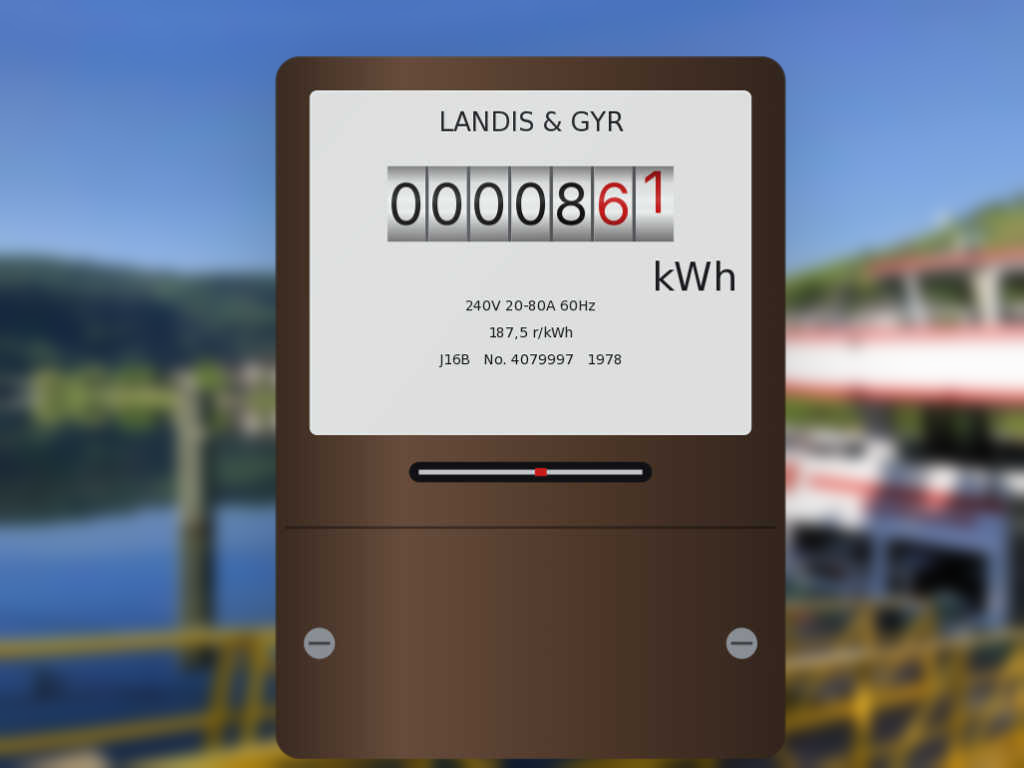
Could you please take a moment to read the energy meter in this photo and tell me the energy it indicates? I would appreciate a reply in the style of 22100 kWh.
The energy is 8.61 kWh
